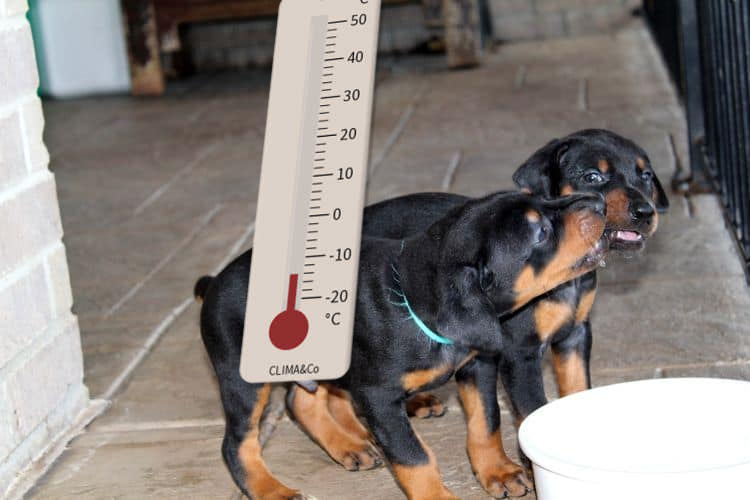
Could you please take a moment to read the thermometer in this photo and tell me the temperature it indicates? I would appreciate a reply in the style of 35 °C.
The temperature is -14 °C
